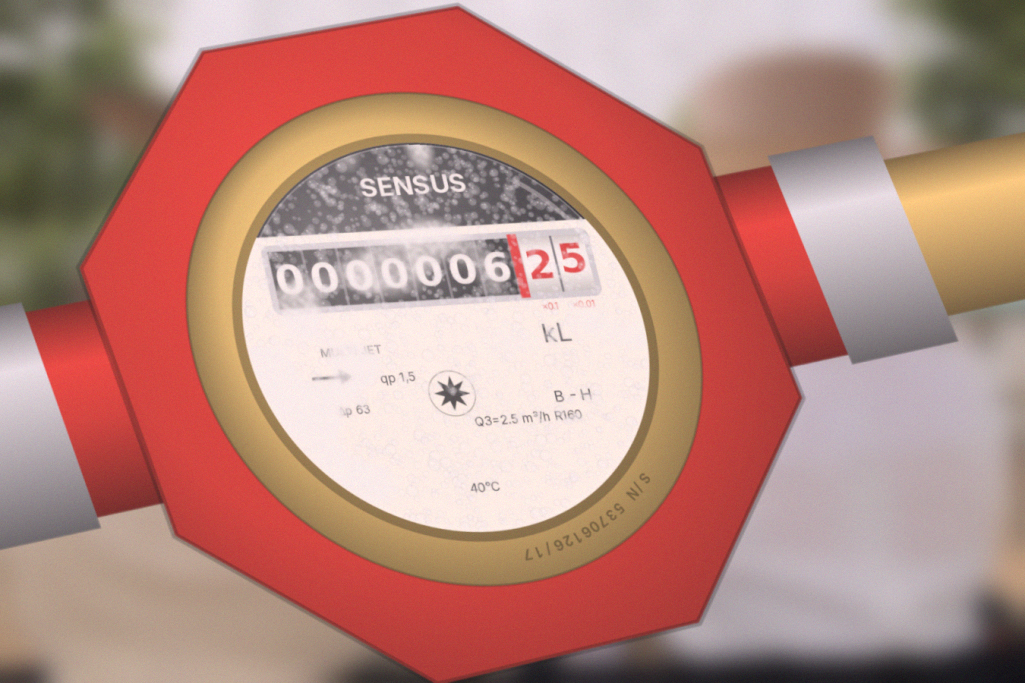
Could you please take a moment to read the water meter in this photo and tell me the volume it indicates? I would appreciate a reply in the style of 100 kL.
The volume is 6.25 kL
